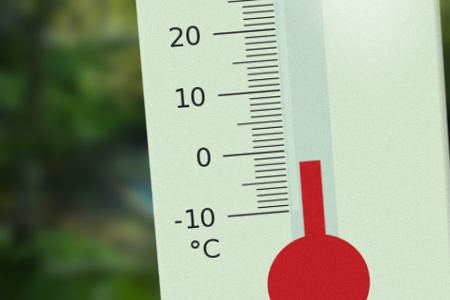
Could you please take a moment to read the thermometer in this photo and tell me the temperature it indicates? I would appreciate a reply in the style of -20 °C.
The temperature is -2 °C
